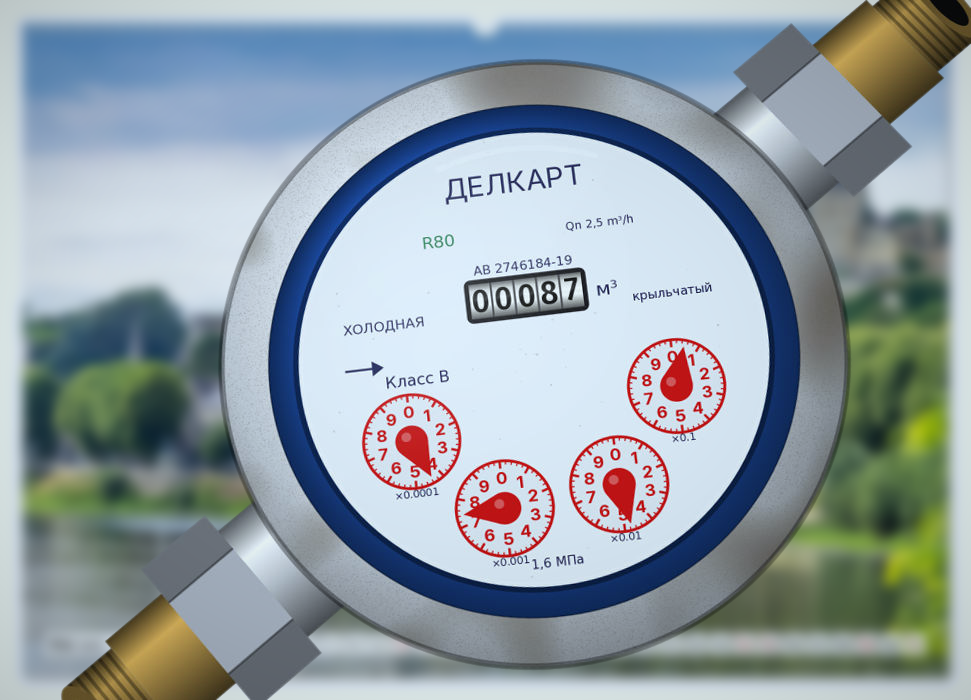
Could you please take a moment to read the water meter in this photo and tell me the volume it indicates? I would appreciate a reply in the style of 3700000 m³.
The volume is 87.0474 m³
